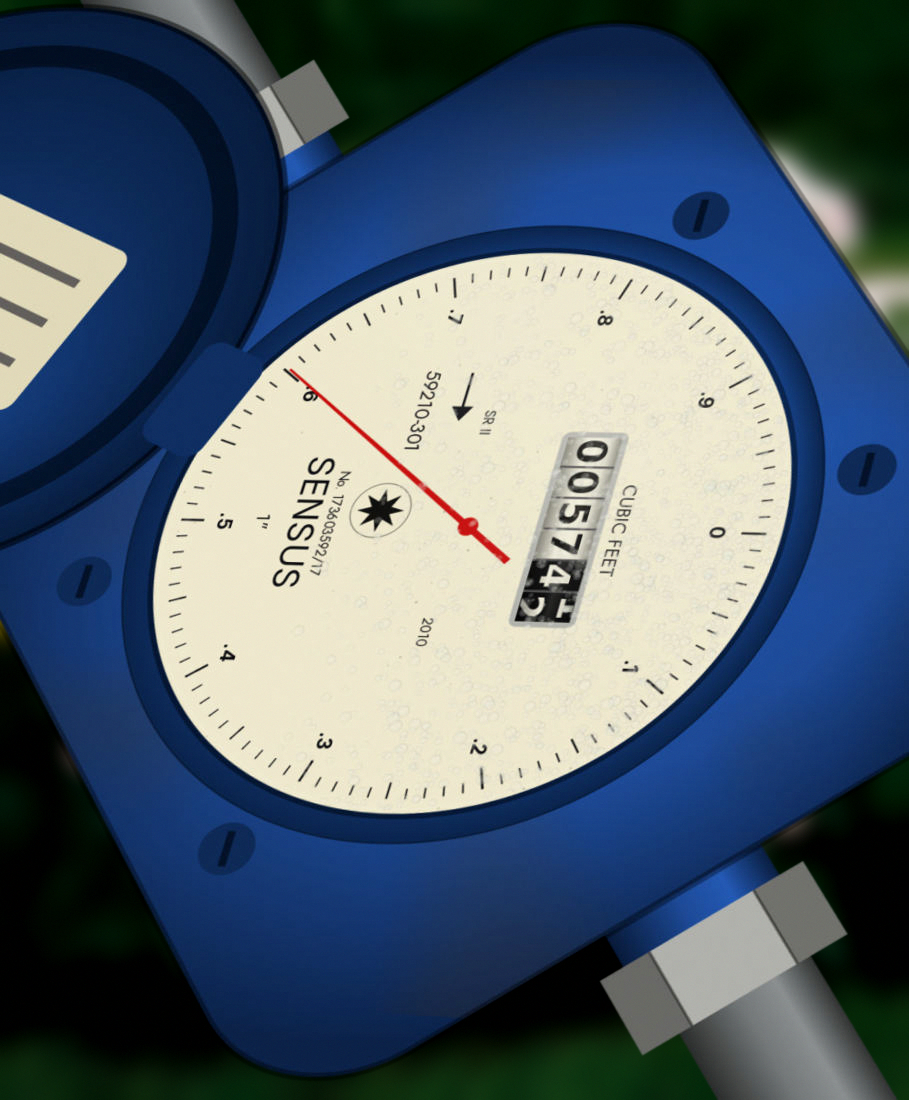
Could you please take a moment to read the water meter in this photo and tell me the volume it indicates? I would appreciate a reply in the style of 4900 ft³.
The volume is 5741.60 ft³
